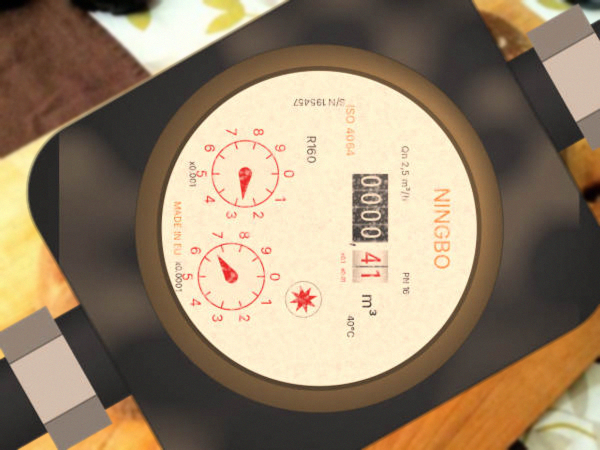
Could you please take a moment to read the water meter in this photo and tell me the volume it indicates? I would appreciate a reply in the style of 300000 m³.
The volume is 0.4126 m³
